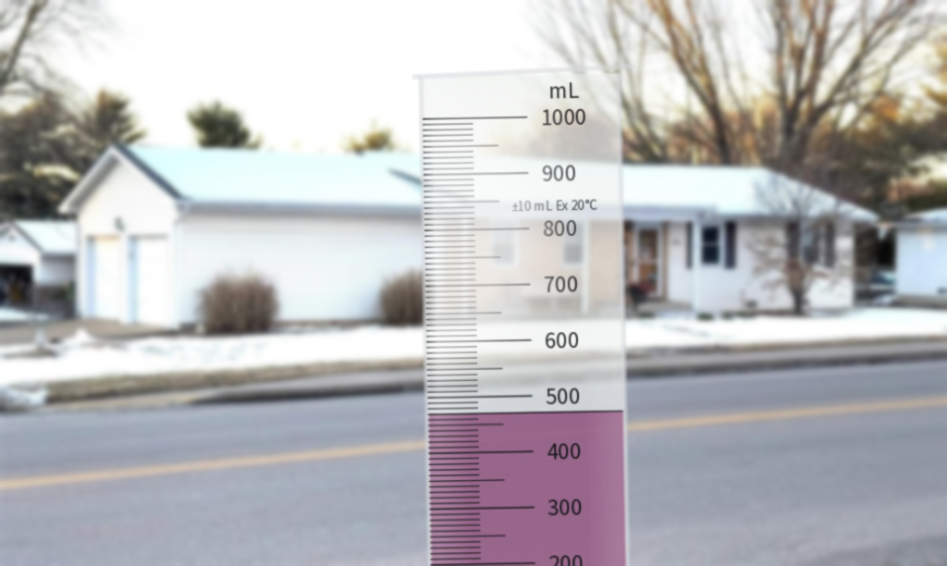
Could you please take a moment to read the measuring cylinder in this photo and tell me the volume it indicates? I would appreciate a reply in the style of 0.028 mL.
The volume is 470 mL
